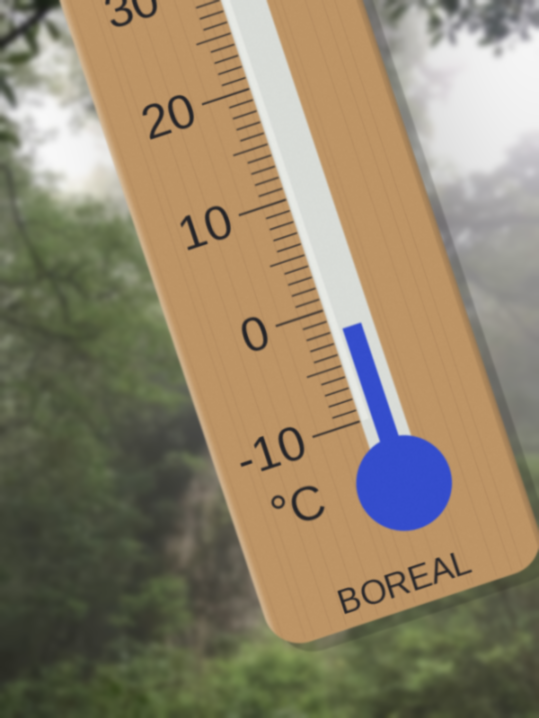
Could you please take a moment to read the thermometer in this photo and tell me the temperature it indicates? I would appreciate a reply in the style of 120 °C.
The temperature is -2 °C
